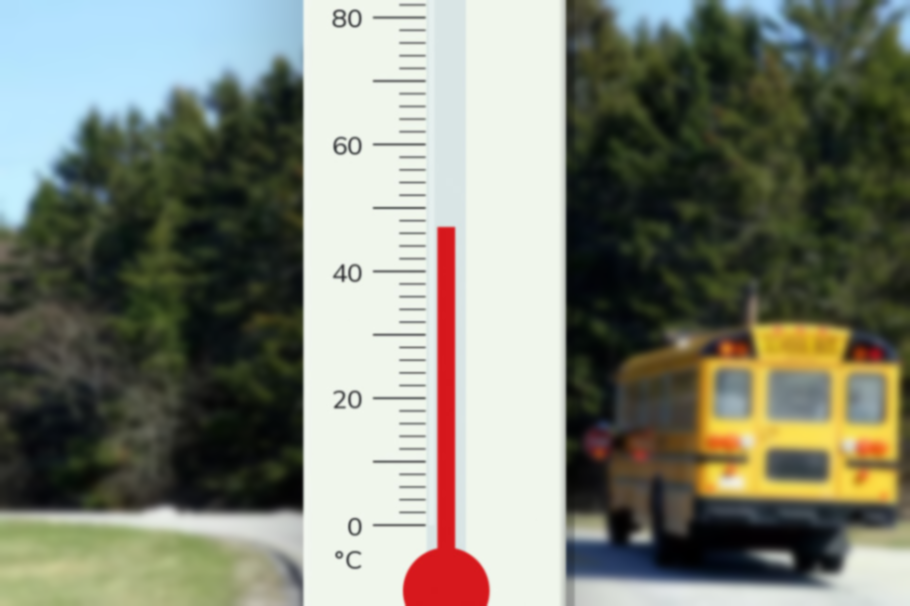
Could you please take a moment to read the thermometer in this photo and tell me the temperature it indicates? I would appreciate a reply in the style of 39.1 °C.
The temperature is 47 °C
